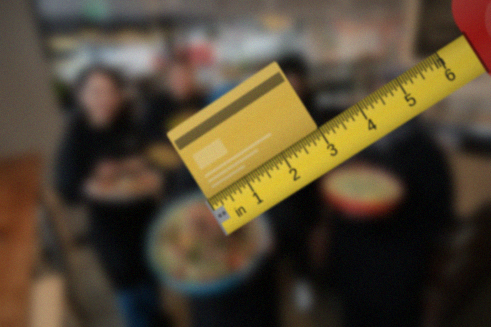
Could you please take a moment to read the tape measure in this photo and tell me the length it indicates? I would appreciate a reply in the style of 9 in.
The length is 3 in
